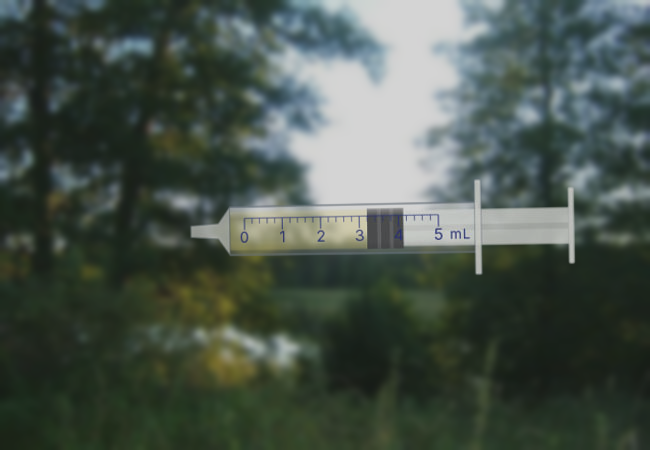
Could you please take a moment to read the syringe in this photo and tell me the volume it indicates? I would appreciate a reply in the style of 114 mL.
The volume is 3.2 mL
